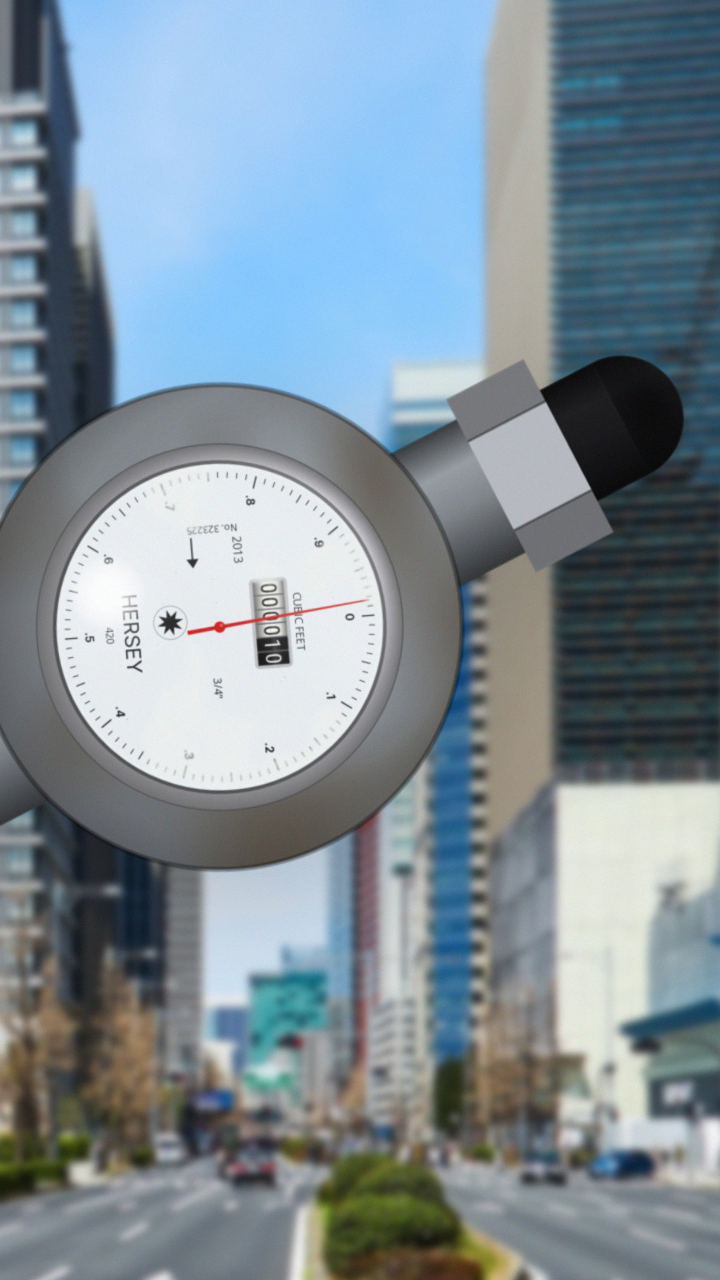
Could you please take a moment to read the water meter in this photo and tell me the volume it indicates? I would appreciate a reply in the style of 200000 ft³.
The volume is 9.98 ft³
